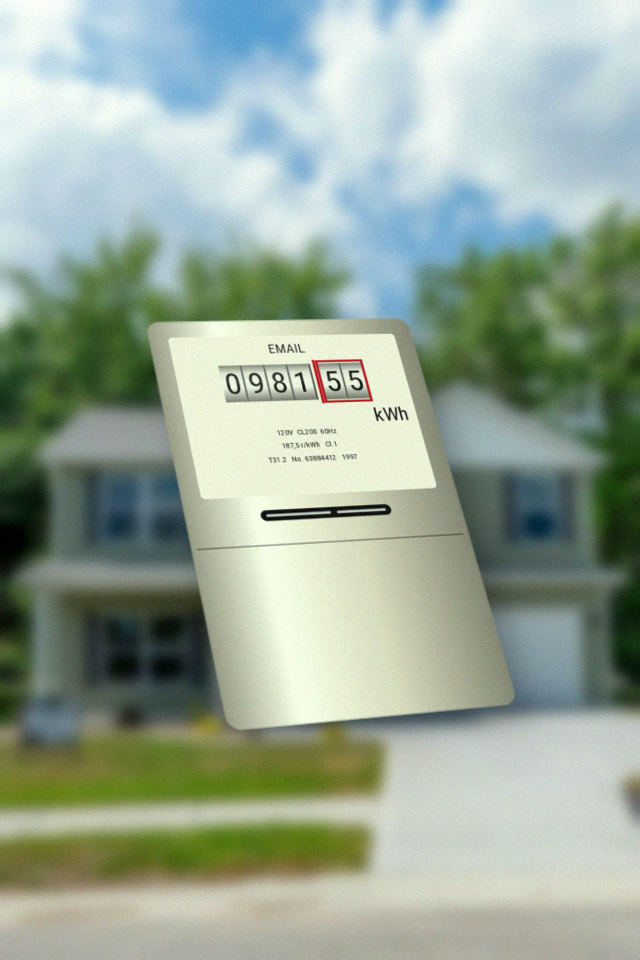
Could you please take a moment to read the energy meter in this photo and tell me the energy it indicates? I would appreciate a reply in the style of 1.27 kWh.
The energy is 981.55 kWh
